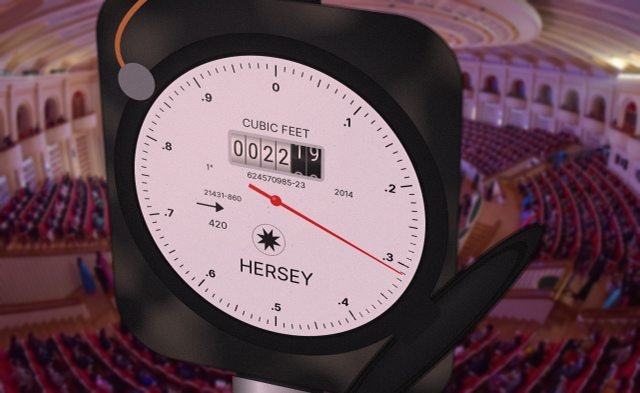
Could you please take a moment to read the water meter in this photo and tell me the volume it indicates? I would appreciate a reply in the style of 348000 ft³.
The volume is 2219.31 ft³
